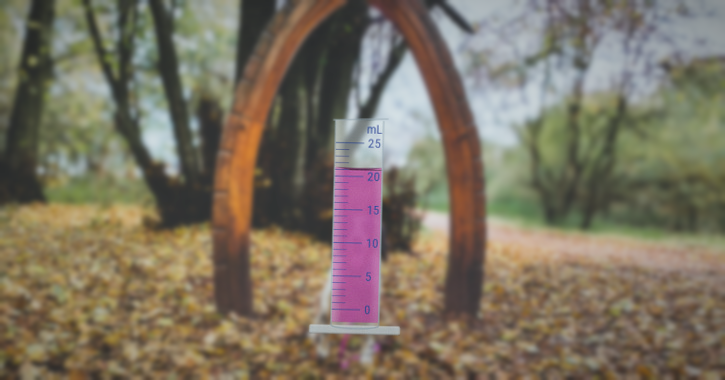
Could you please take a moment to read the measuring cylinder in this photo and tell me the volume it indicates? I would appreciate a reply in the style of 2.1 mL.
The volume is 21 mL
